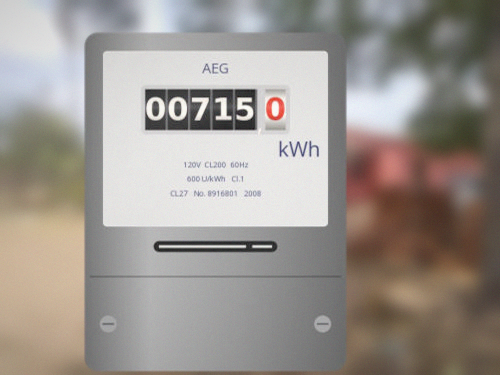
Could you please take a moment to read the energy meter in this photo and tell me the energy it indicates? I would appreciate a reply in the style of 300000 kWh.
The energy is 715.0 kWh
